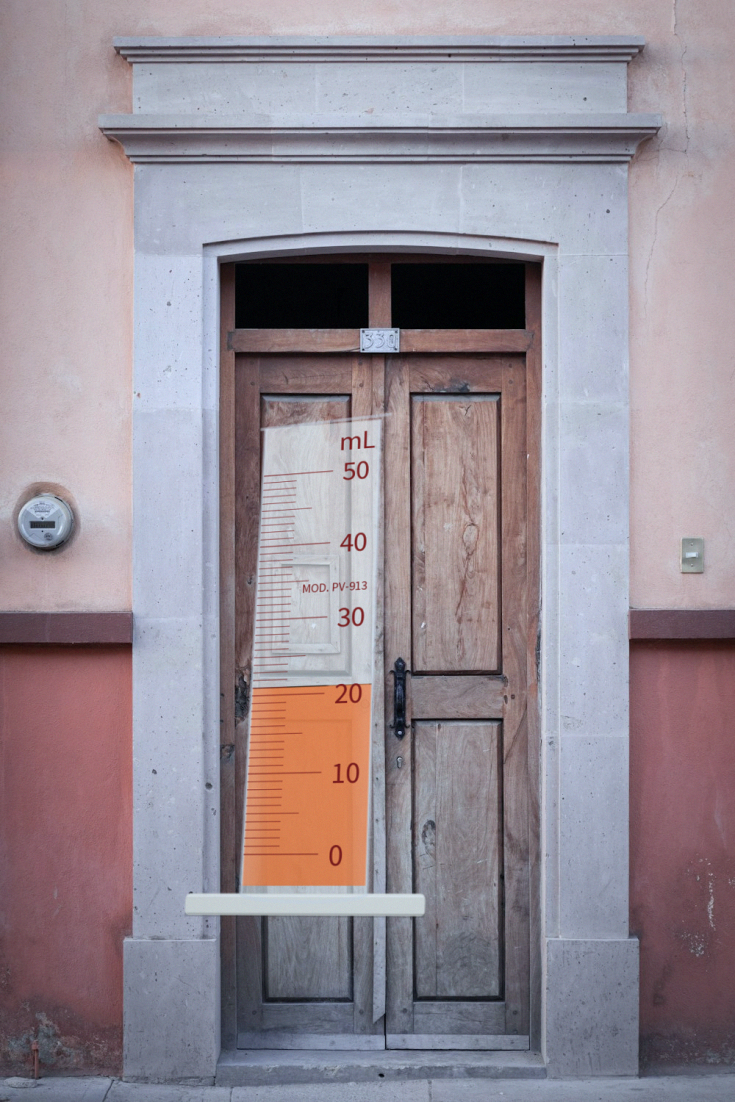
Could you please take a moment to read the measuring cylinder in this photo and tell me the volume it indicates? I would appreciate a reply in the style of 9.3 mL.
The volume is 21 mL
